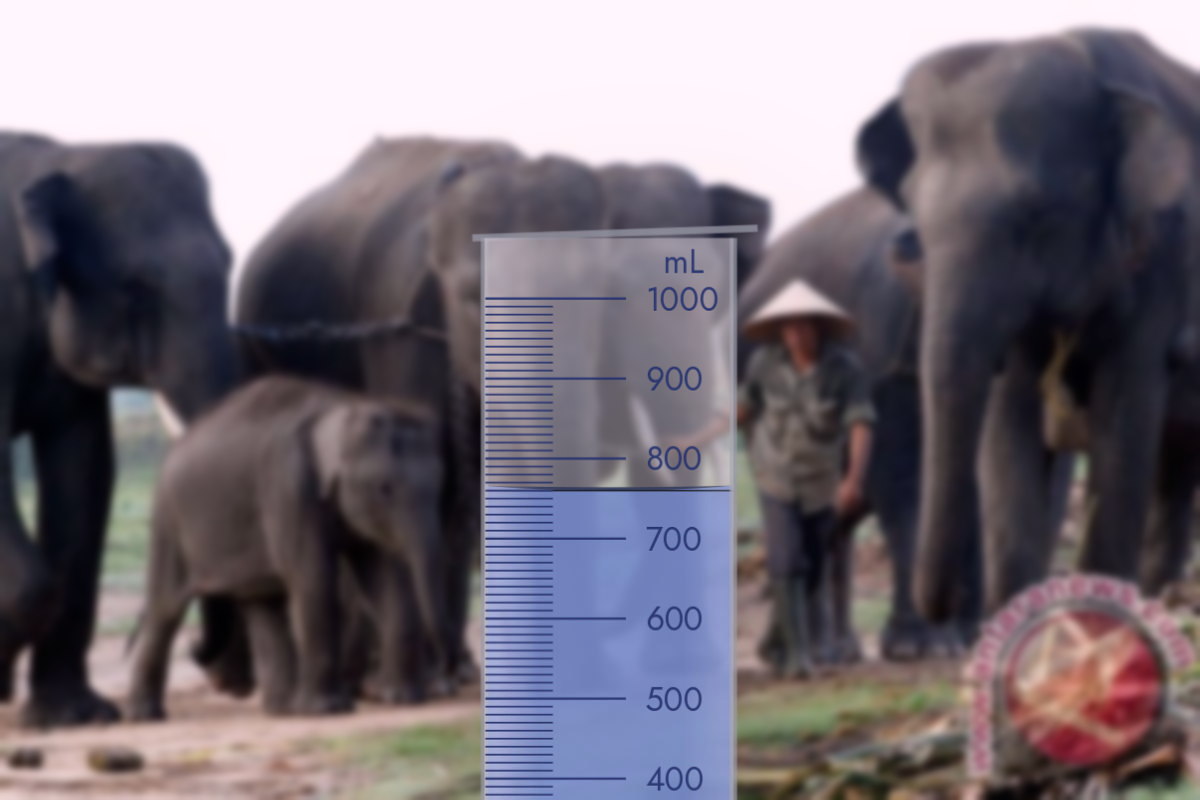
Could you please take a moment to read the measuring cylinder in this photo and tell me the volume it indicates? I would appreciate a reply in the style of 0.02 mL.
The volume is 760 mL
